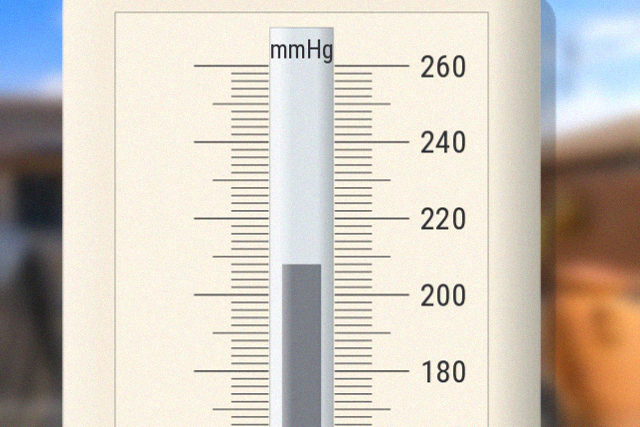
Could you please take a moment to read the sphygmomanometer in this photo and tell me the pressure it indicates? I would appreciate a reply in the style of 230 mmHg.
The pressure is 208 mmHg
